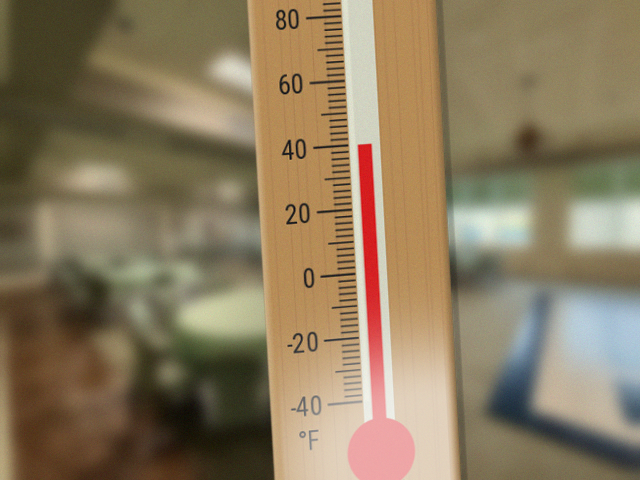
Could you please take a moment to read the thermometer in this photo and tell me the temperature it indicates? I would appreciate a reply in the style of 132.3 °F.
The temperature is 40 °F
